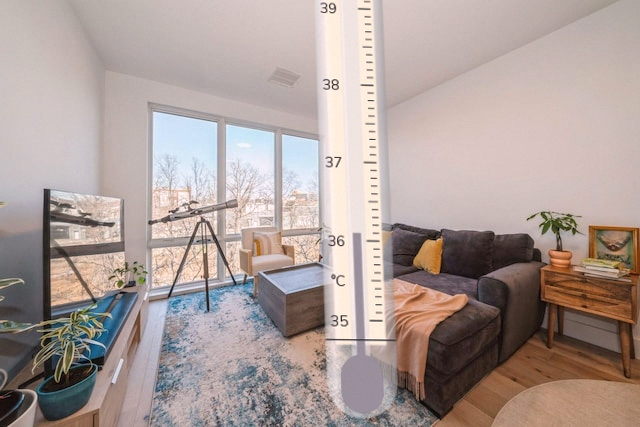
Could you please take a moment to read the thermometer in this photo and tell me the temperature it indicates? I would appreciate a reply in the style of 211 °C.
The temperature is 36.1 °C
